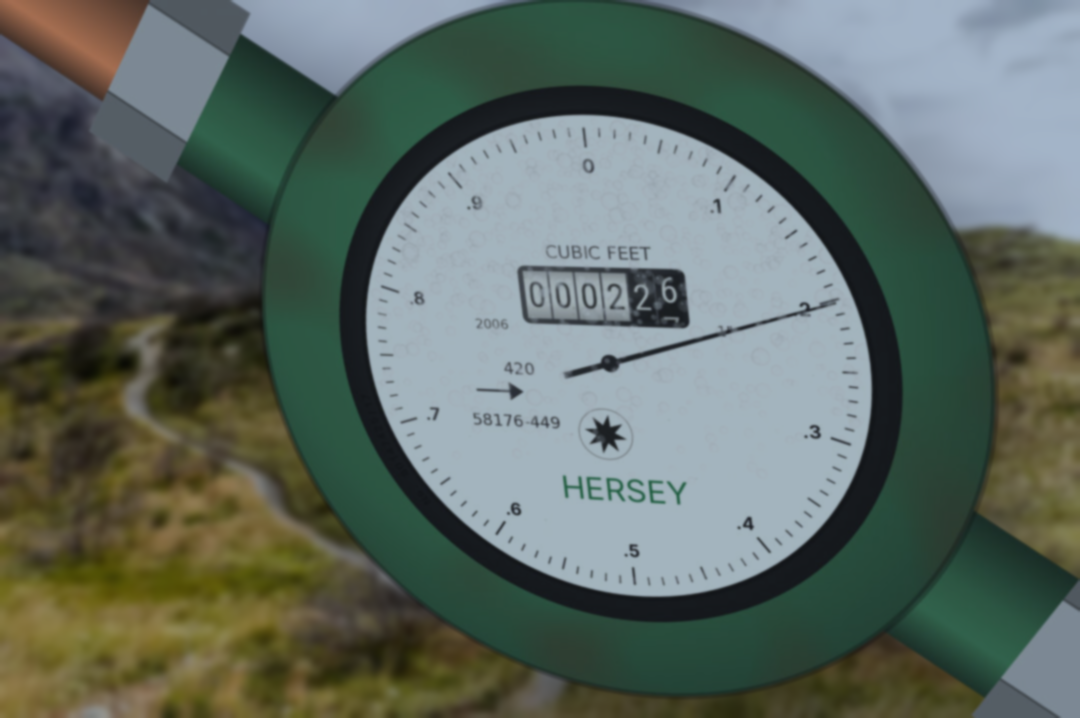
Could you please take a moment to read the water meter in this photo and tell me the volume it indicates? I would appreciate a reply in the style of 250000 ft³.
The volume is 226.20 ft³
